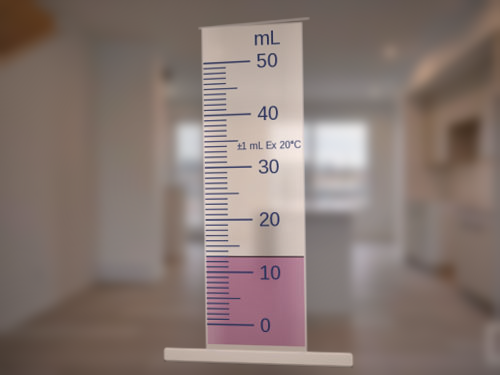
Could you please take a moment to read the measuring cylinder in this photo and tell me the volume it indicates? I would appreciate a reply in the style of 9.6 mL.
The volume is 13 mL
